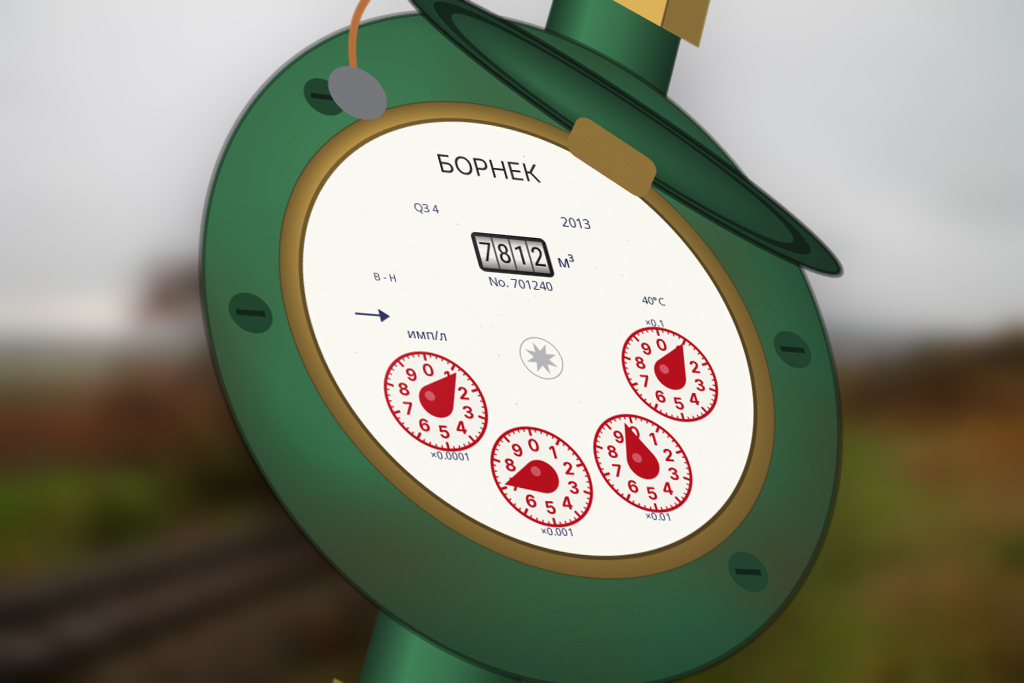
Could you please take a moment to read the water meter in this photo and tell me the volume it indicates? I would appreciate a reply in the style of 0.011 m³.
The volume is 7812.0971 m³
